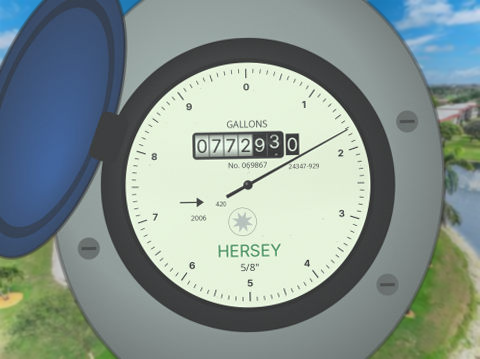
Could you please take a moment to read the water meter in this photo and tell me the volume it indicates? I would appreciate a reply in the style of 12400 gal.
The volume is 772931.7 gal
